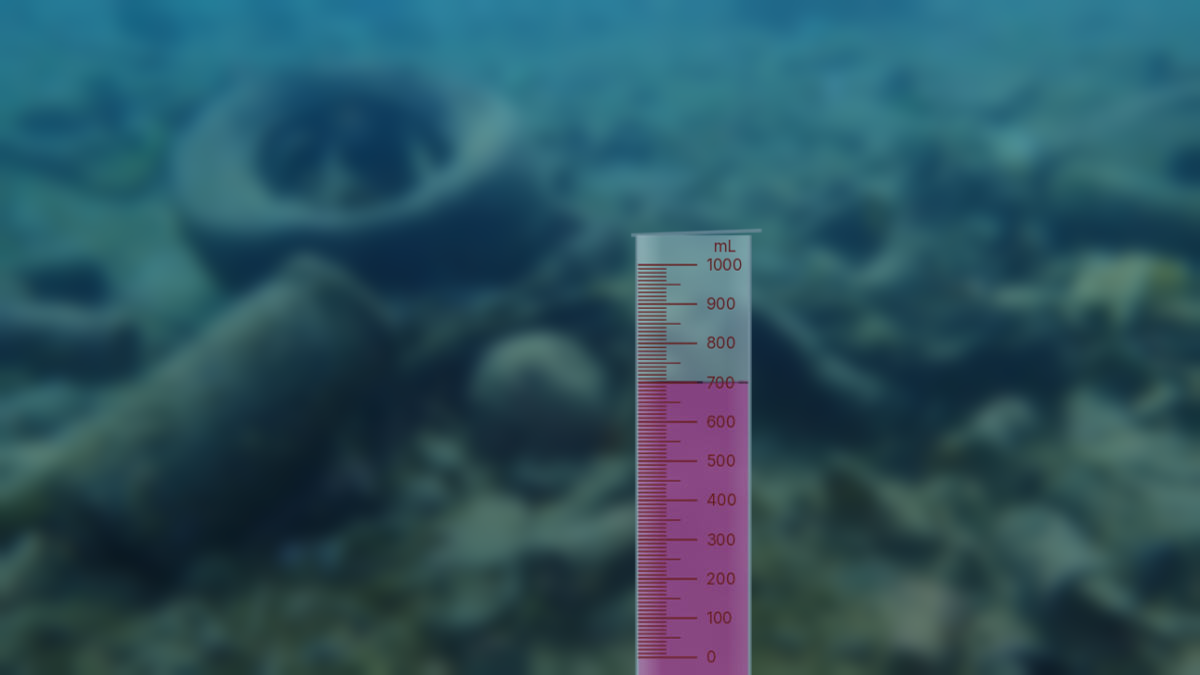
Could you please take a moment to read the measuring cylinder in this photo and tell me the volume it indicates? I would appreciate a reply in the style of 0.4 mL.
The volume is 700 mL
